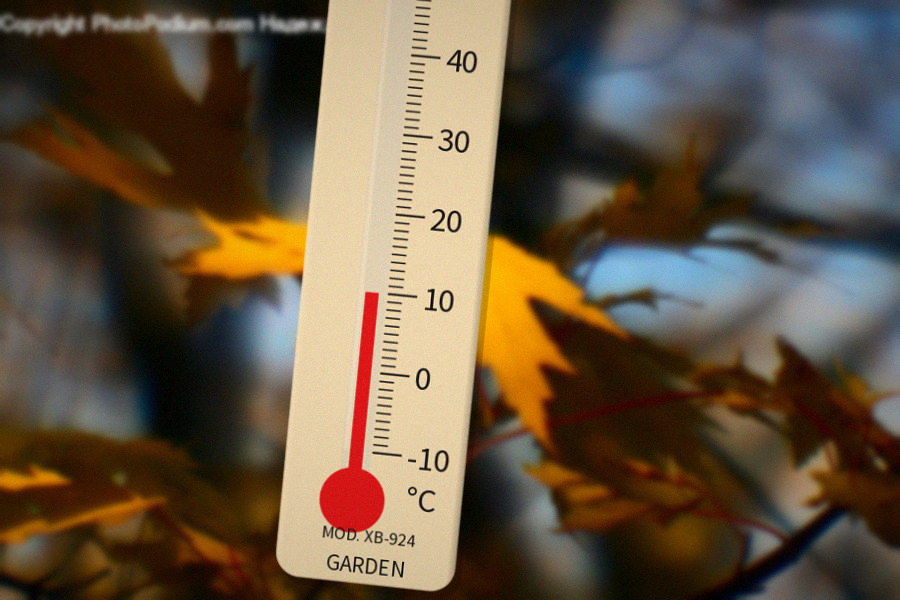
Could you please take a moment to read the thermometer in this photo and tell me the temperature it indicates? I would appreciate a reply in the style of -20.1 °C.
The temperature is 10 °C
